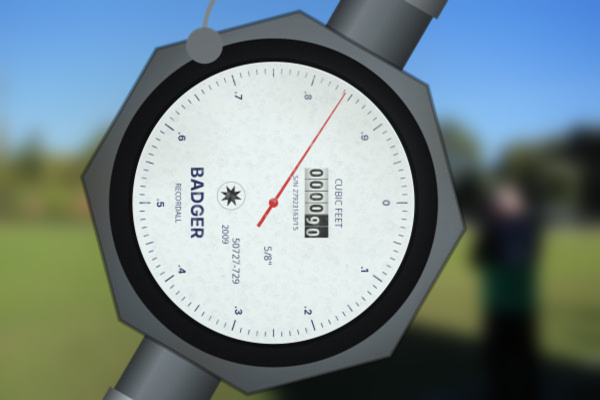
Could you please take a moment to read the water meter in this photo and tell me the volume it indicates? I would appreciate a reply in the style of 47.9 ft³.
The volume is 89.84 ft³
